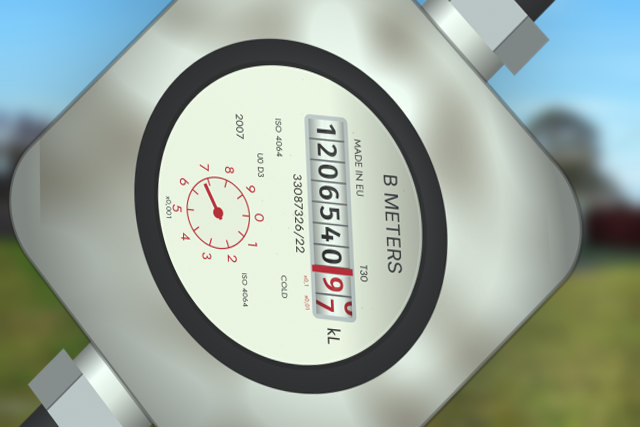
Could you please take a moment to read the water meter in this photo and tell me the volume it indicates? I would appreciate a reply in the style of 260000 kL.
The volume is 1206540.966 kL
